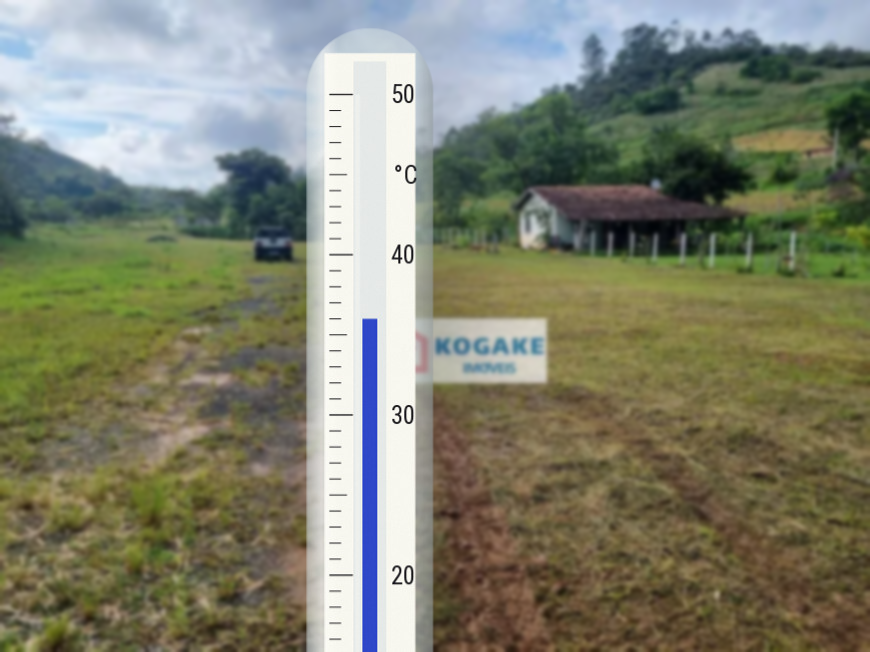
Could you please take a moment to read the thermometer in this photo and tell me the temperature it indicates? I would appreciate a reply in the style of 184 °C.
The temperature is 36 °C
